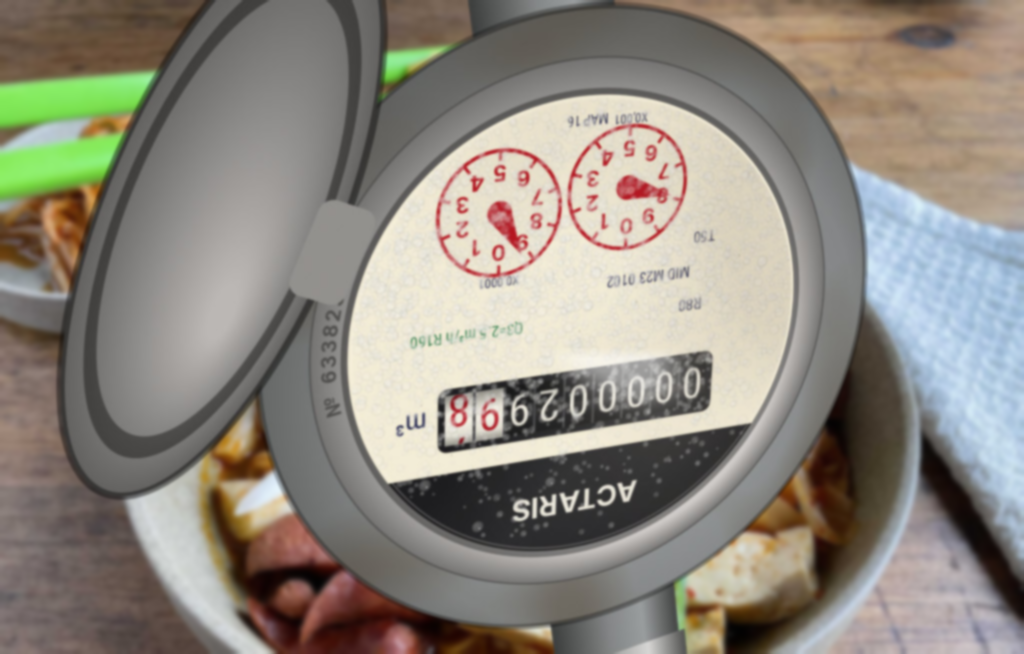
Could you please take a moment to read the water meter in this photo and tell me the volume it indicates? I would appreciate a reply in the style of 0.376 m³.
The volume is 29.9779 m³
